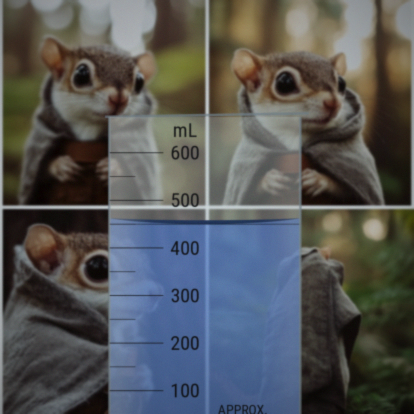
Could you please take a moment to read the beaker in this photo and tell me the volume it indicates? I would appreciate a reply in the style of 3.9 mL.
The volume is 450 mL
